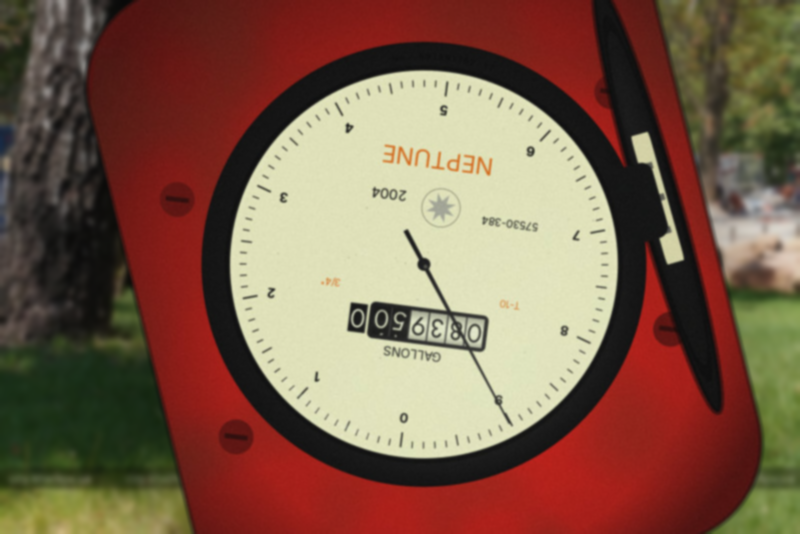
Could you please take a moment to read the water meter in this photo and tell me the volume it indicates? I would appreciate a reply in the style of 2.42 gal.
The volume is 839499.0 gal
